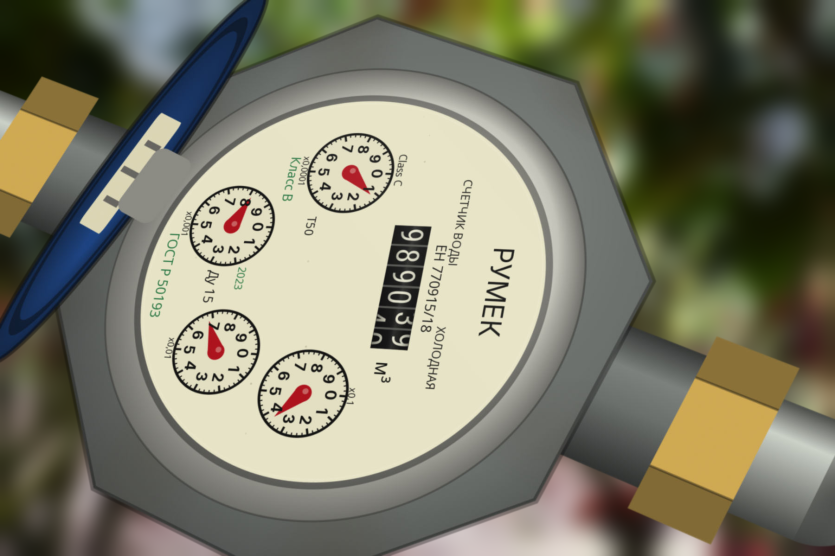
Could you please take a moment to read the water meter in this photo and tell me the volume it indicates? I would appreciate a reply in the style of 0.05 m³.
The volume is 989039.3681 m³
